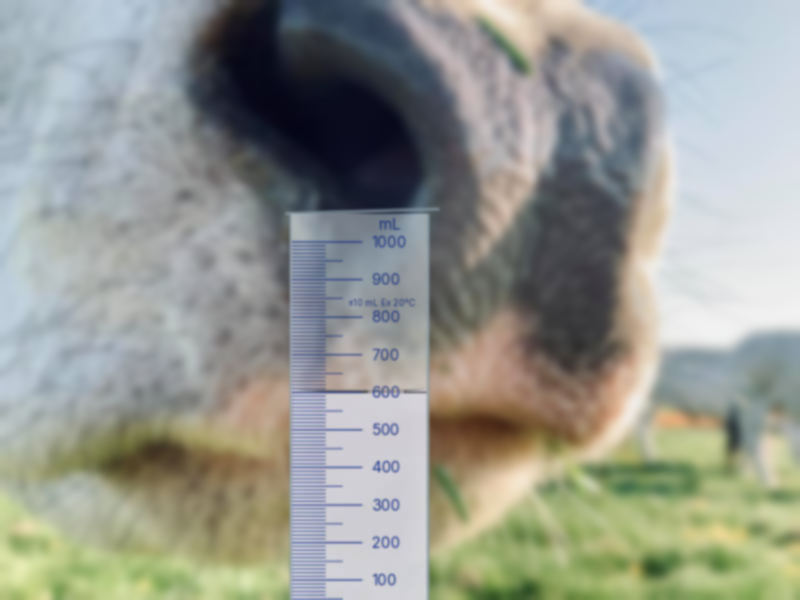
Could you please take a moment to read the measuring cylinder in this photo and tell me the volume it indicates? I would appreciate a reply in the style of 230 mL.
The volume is 600 mL
